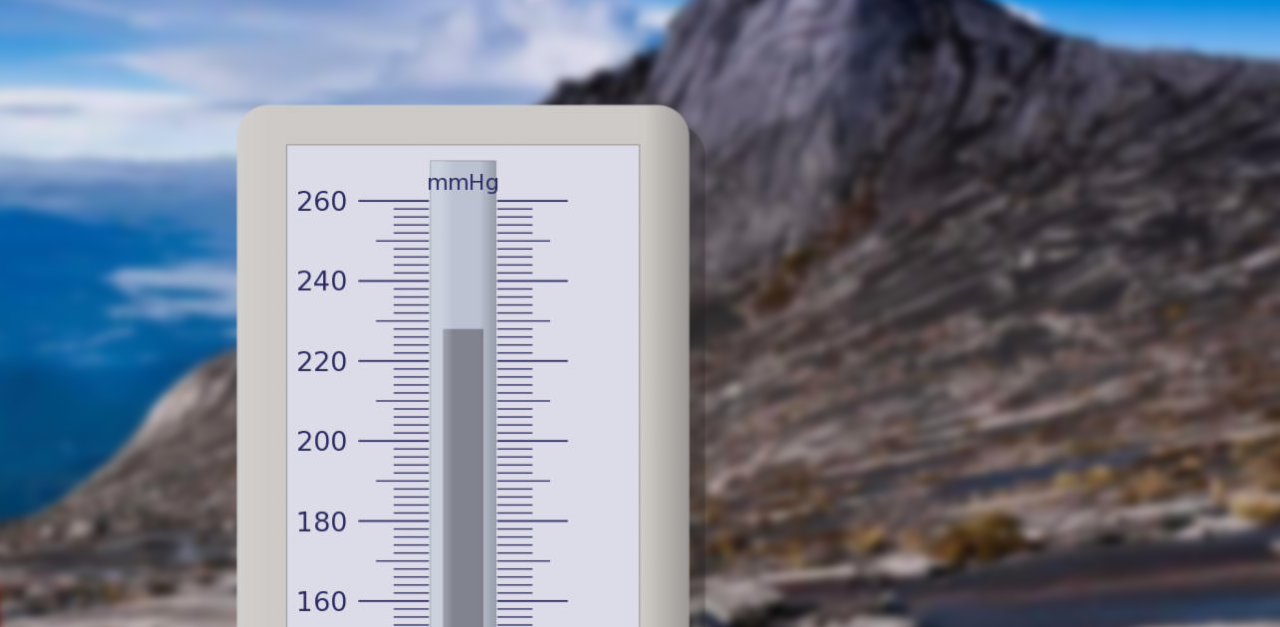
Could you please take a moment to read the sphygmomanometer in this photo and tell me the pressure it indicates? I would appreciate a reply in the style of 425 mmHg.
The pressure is 228 mmHg
